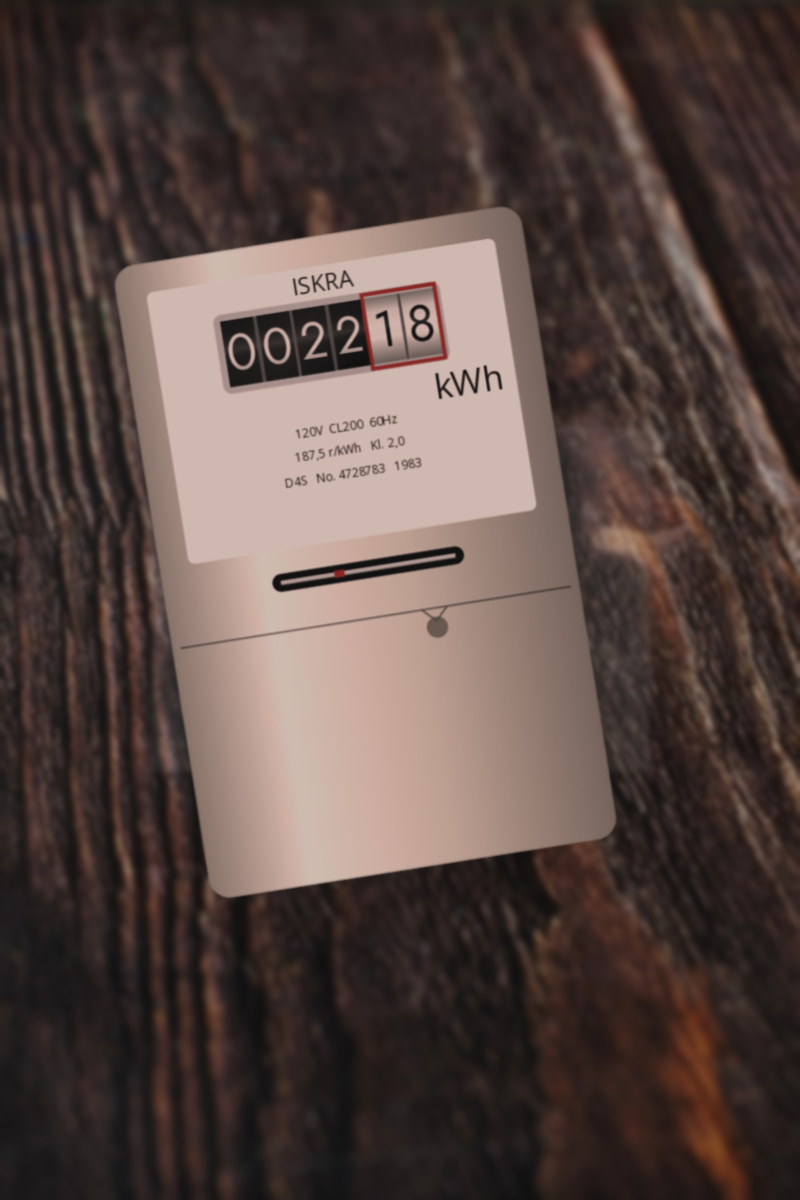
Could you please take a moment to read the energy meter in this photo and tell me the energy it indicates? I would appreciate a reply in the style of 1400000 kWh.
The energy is 22.18 kWh
